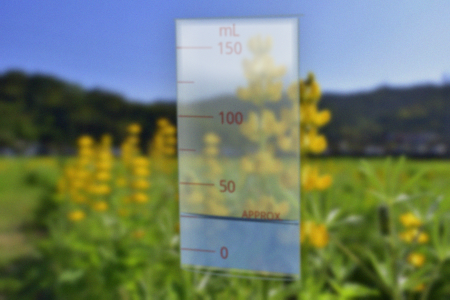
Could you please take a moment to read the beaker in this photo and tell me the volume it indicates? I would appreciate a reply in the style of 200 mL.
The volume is 25 mL
